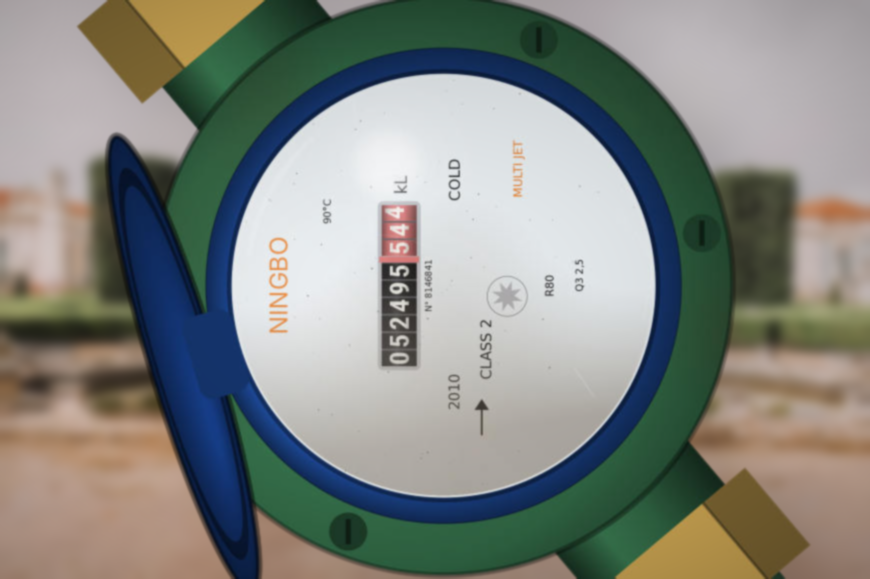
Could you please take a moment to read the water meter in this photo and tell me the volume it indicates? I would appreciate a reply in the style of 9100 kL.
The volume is 52495.544 kL
